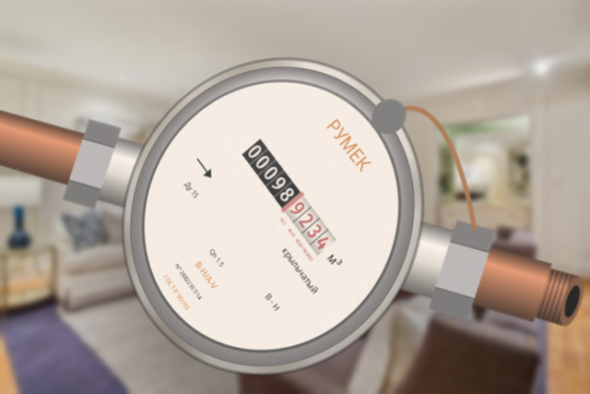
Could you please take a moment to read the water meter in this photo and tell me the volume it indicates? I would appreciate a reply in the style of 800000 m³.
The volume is 98.9234 m³
